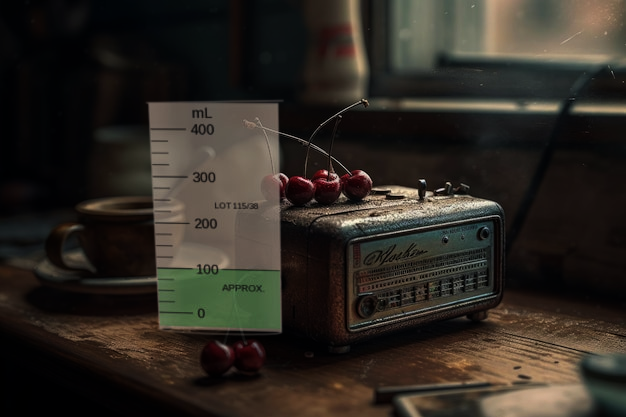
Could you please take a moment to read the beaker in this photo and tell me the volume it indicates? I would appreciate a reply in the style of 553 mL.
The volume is 100 mL
